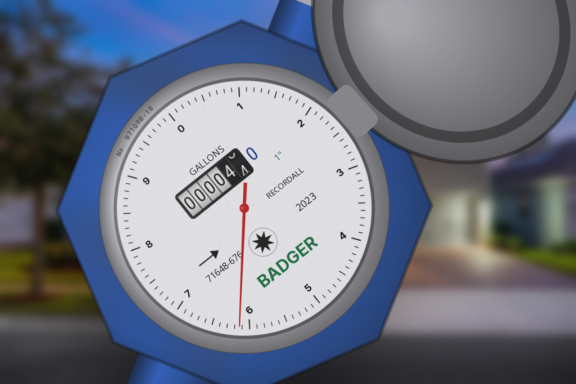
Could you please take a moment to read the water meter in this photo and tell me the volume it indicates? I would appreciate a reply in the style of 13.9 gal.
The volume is 436.1 gal
